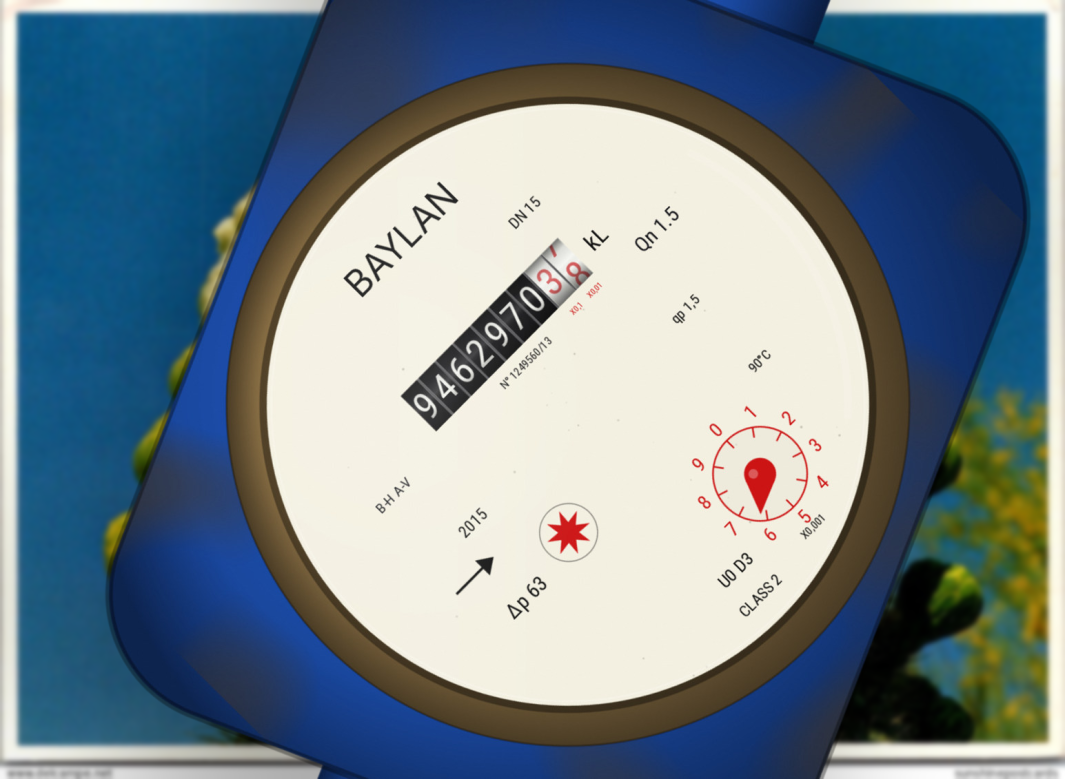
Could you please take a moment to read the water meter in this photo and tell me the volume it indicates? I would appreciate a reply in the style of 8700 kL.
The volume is 9462970.376 kL
